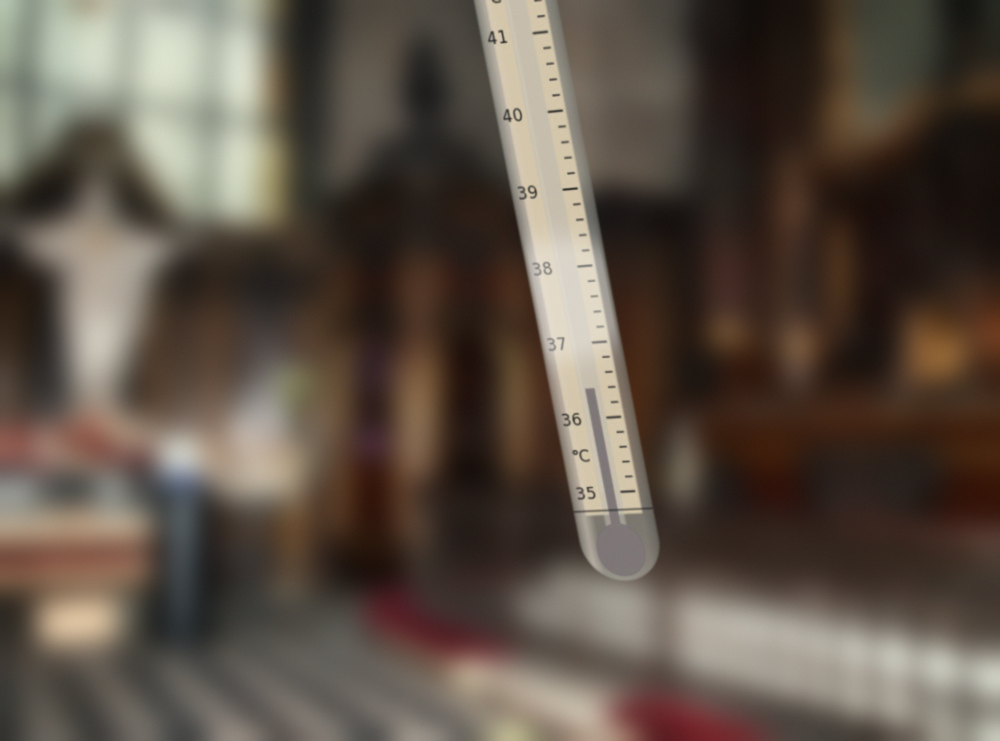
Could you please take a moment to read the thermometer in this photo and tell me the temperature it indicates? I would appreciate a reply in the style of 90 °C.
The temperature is 36.4 °C
